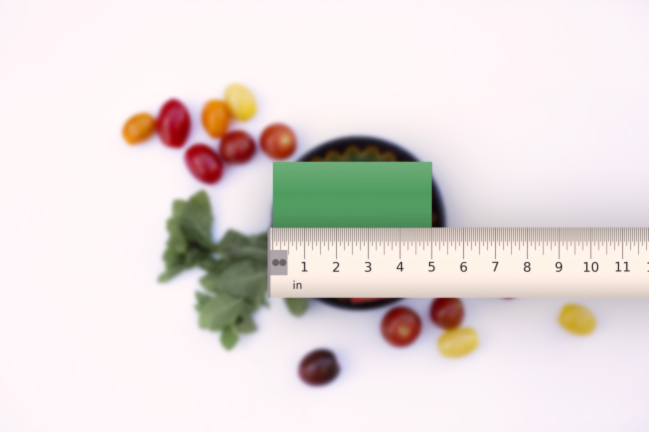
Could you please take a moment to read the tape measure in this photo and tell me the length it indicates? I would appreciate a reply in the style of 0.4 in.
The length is 5 in
